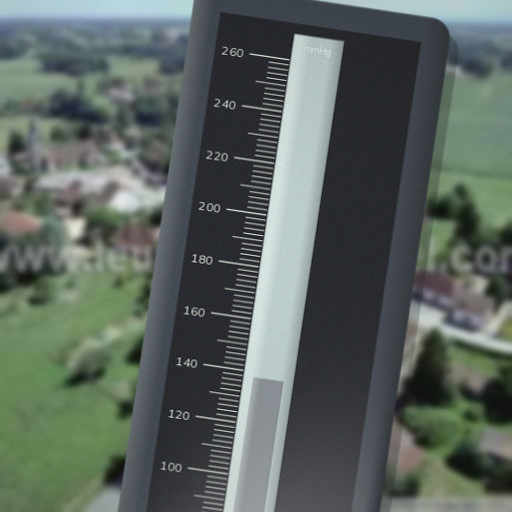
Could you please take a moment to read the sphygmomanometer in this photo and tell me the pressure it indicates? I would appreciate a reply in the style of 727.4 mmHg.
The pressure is 138 mmHg
